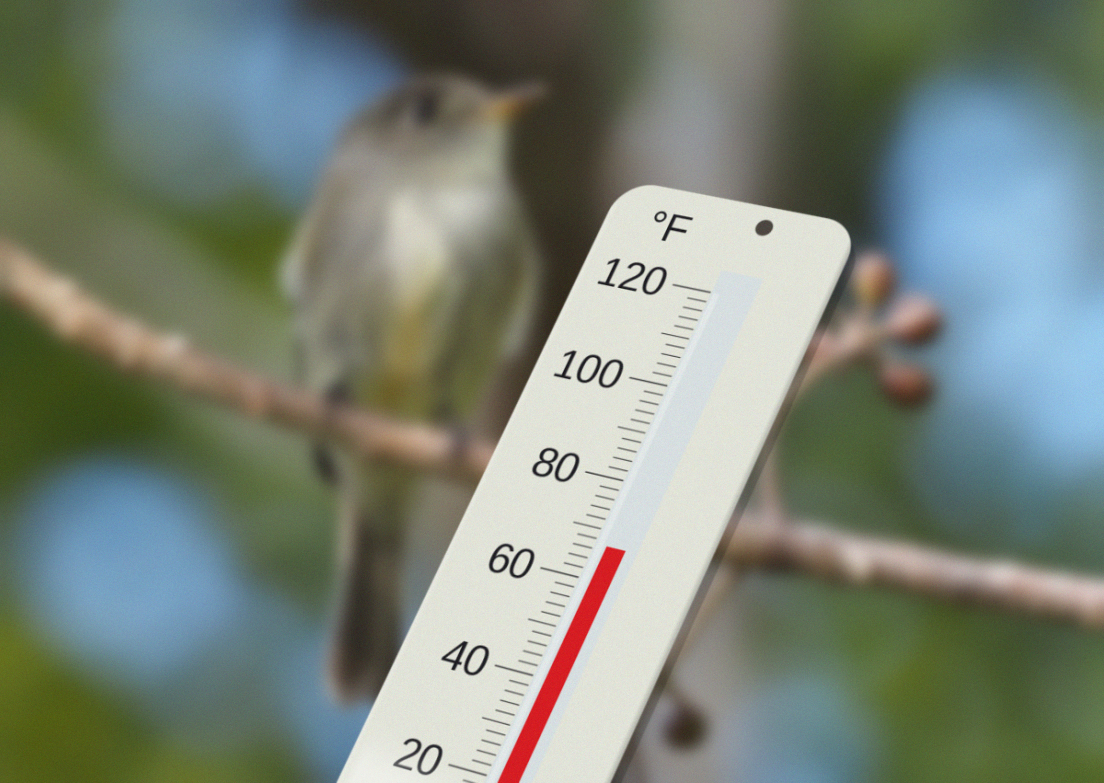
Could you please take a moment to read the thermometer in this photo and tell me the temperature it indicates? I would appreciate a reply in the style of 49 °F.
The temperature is 67 °F
